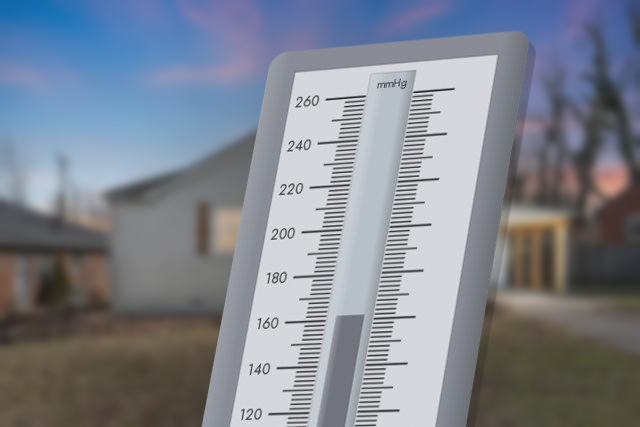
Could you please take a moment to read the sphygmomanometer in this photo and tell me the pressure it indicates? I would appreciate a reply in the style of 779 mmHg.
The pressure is 162 mmHg
